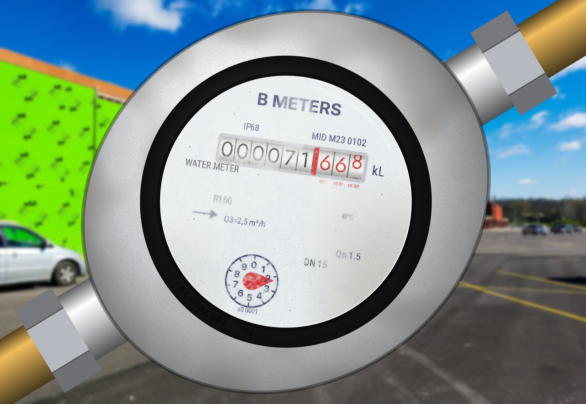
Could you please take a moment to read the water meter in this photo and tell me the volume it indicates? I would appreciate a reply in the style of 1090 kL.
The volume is 71.6682 kL
